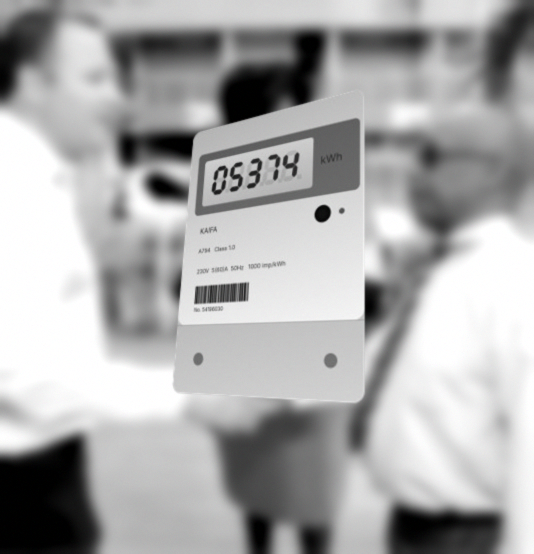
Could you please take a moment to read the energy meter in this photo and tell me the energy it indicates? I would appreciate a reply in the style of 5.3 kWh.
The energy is 5374 kWh
